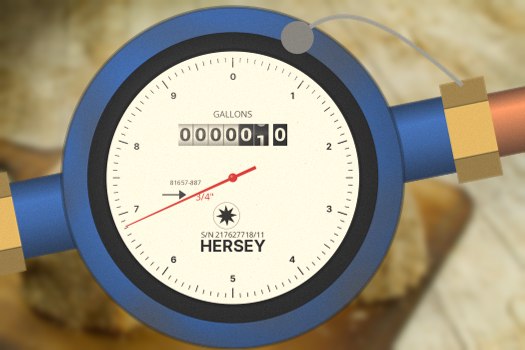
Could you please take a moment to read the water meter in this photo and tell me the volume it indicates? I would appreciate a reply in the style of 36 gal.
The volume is 6.8 gal
